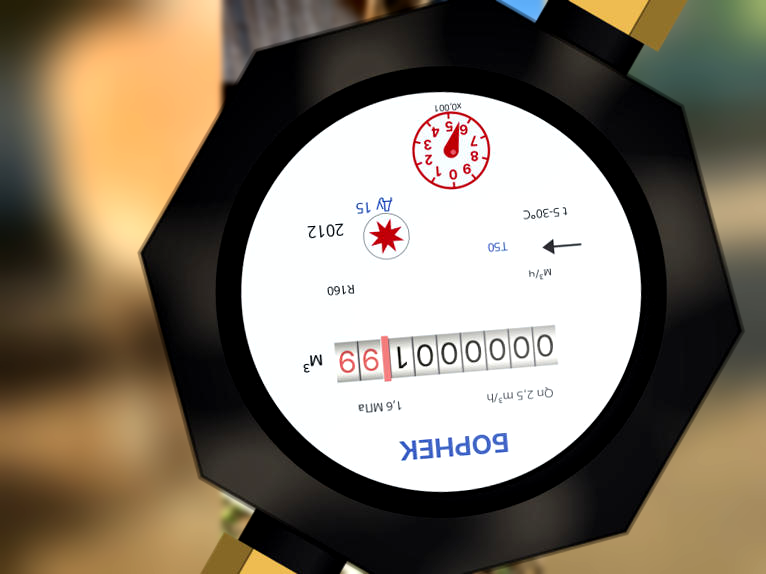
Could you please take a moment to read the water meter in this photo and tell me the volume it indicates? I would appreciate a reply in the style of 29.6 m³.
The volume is 1.995 m³
